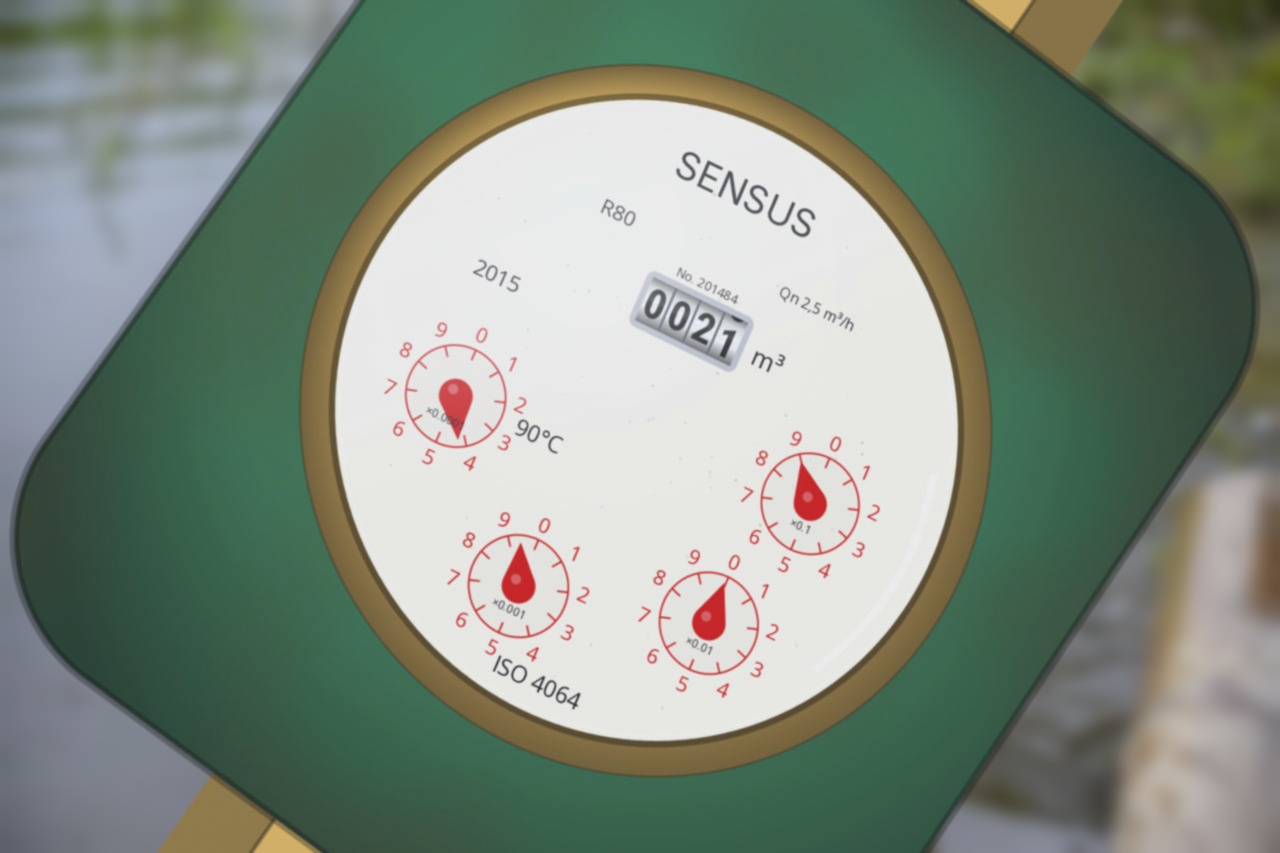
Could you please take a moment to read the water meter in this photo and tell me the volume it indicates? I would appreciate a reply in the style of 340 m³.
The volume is 20.8994 m³
